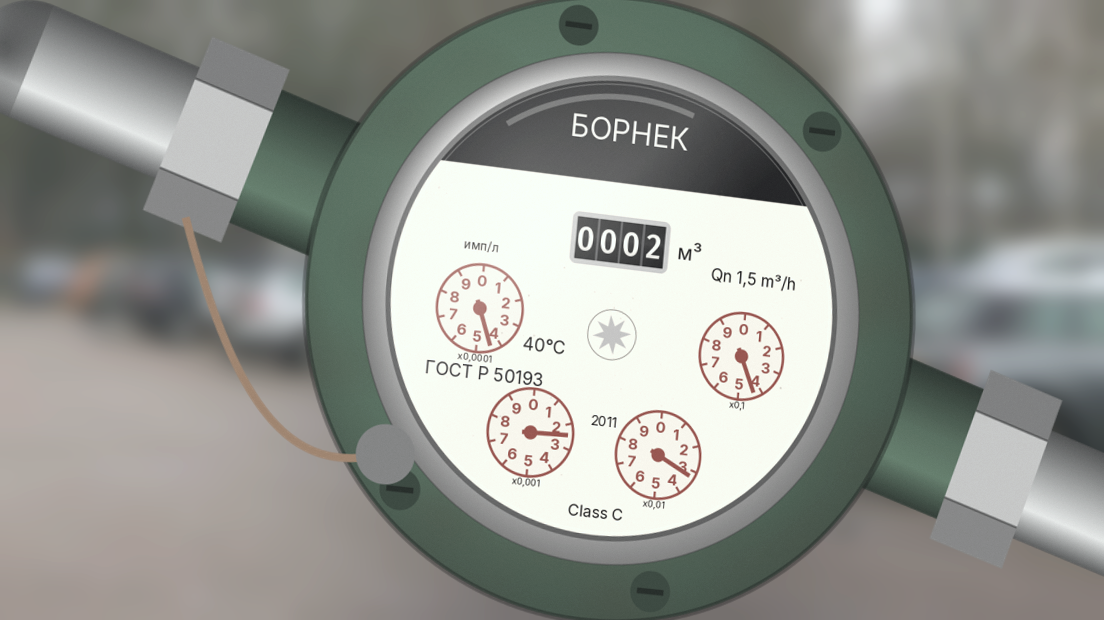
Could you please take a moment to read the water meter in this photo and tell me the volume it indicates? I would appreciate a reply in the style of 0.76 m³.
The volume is 2.4324 m³
